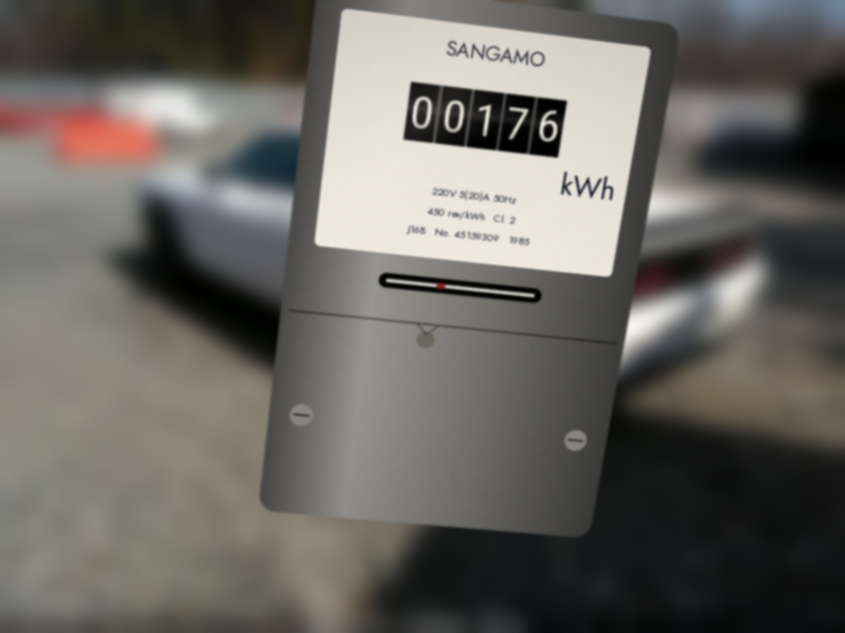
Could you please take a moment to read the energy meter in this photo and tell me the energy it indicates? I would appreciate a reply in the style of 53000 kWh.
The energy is 176 kWh
